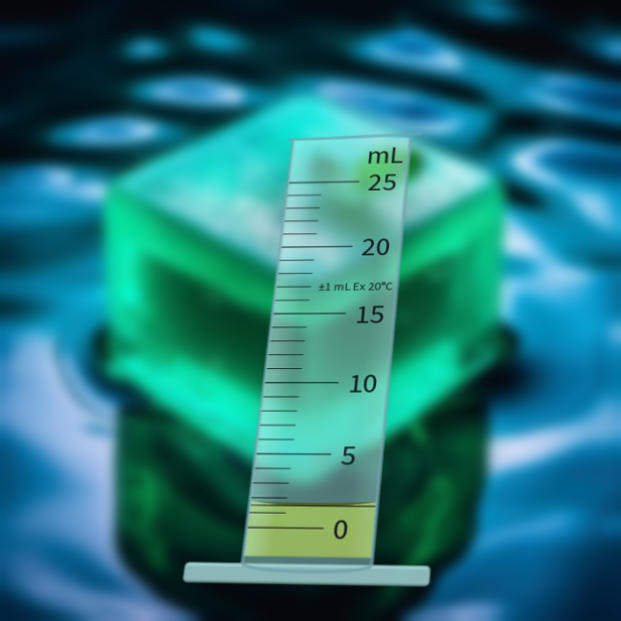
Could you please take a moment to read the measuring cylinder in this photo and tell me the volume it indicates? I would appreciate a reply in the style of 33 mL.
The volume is 1.5 mL
